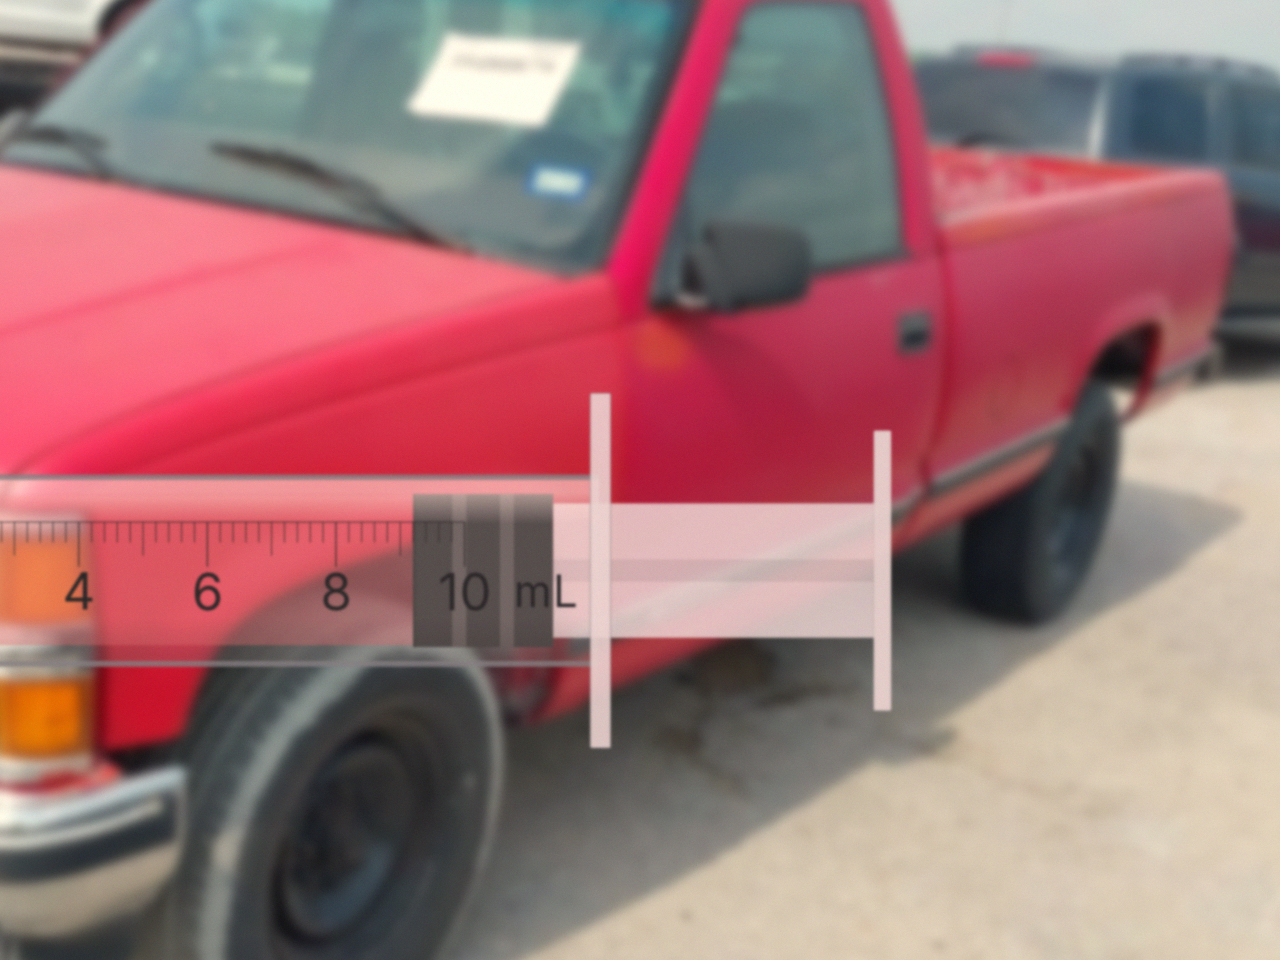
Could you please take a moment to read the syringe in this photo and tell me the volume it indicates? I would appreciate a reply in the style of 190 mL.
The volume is 9.2 mL
